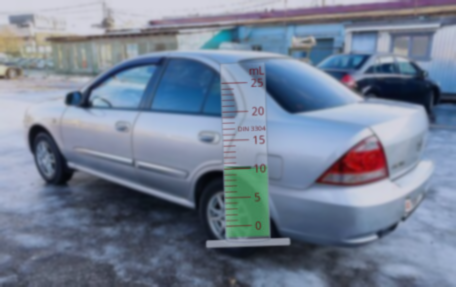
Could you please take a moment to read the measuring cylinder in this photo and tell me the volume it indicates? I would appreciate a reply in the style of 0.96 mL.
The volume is 10 mL
